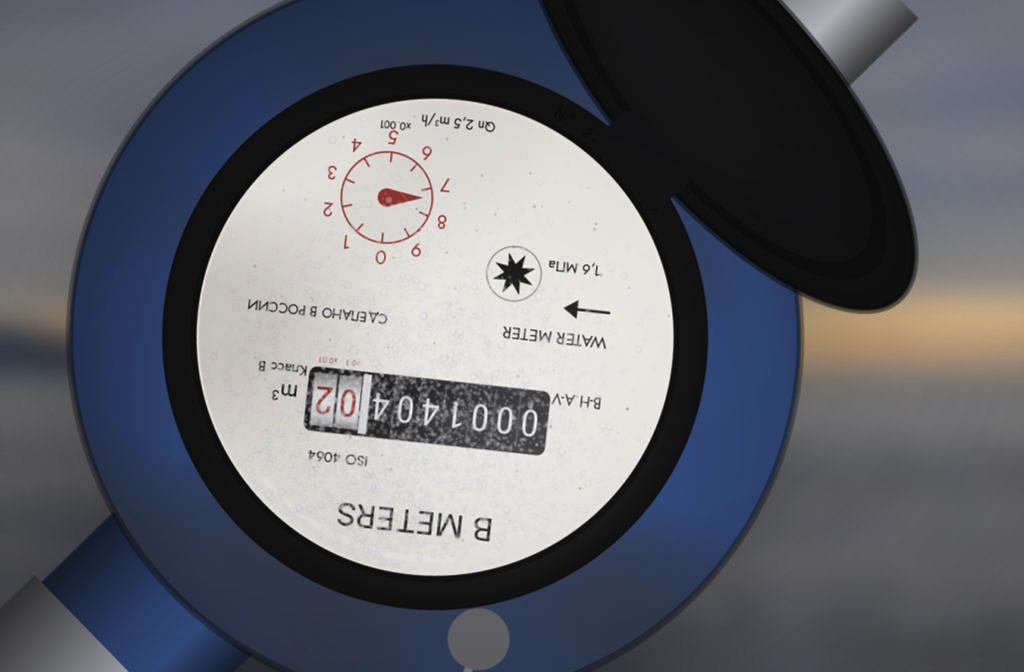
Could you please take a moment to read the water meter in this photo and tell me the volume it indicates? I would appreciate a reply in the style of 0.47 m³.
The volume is 1404.027 m³
